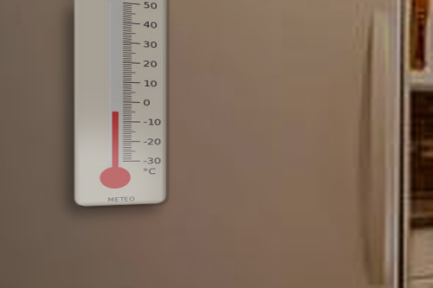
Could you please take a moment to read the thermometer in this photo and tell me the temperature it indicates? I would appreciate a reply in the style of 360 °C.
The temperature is -5 °C
